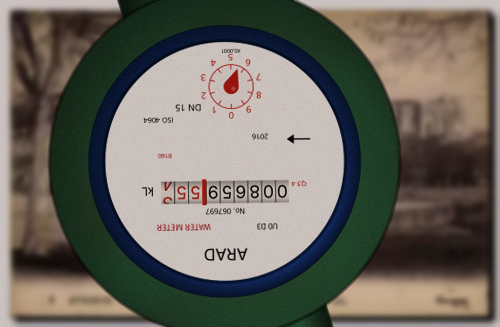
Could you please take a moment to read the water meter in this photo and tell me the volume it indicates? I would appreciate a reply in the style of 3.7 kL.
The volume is 8659.5535 kL
